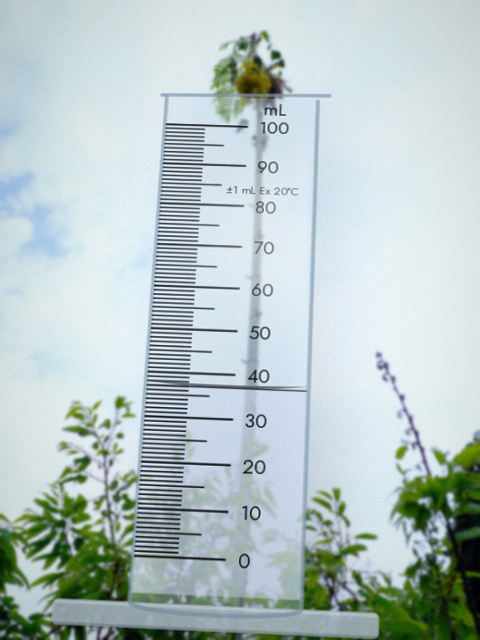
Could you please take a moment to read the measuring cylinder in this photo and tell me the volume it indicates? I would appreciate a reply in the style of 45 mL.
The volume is 37 mL
